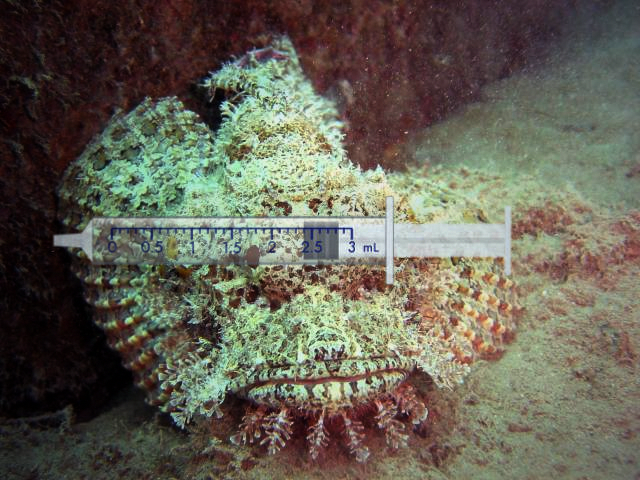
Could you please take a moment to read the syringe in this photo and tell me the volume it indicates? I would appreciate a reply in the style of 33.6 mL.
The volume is 2.4 mL
